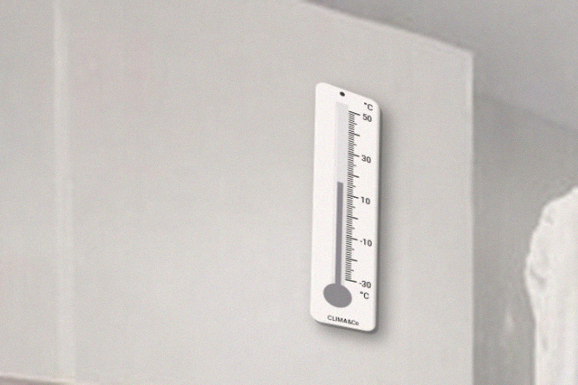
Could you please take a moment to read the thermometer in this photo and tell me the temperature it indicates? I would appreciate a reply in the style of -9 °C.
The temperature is 15 °C
